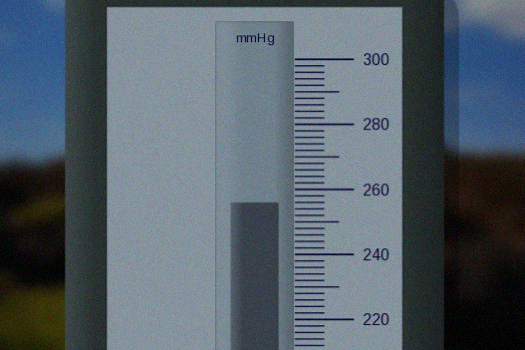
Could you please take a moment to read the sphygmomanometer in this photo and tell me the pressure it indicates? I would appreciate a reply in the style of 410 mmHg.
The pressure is 256 mmHg
